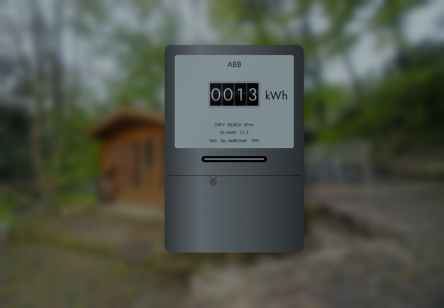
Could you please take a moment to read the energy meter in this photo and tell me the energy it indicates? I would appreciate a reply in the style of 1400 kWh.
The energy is 13 kWh
